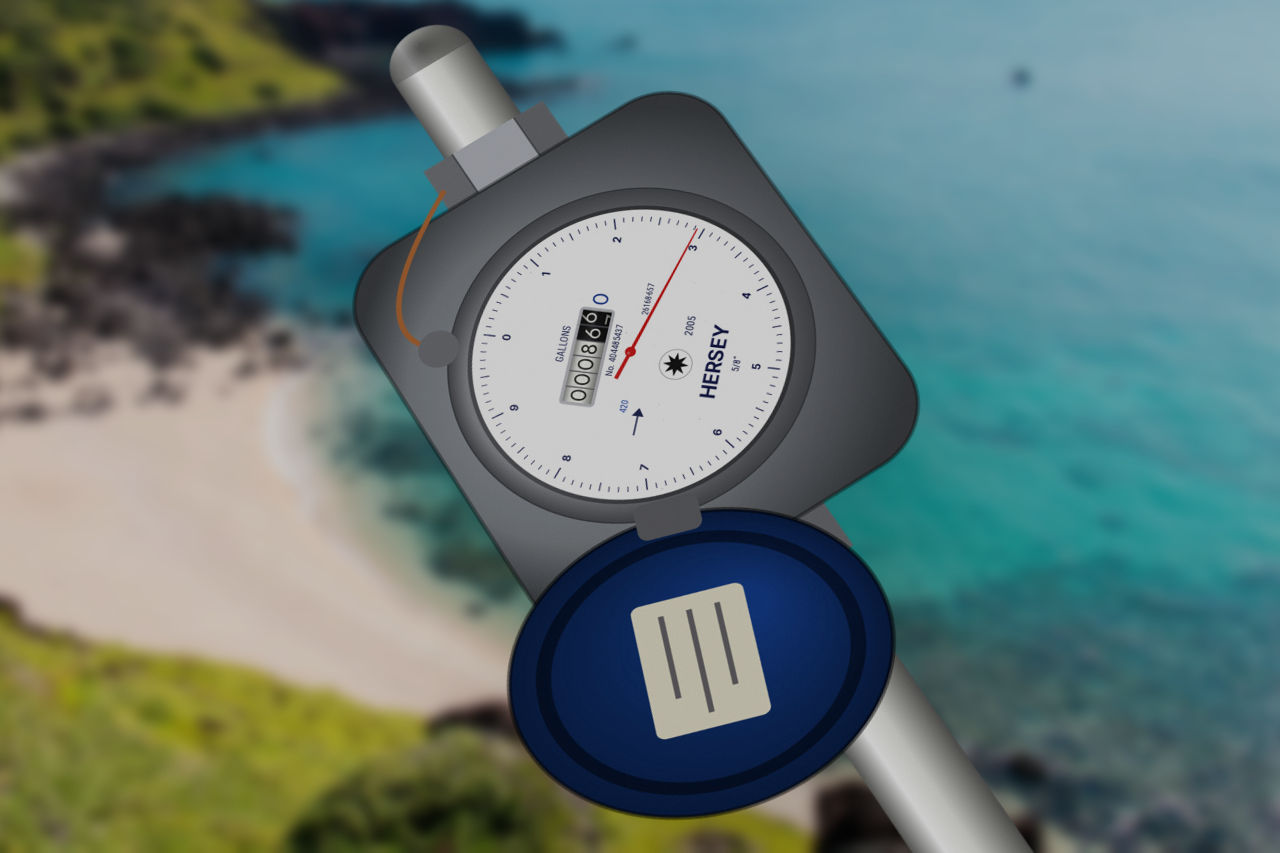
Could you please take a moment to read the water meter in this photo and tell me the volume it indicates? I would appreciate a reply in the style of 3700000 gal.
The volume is 8662.9 gal
